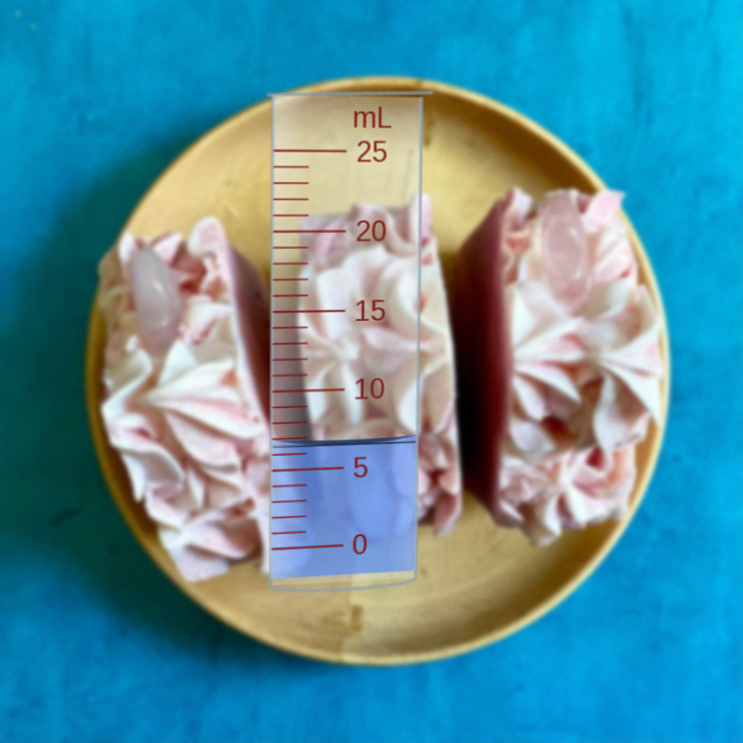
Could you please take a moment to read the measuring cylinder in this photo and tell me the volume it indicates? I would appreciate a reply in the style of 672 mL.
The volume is 6.5 mL
